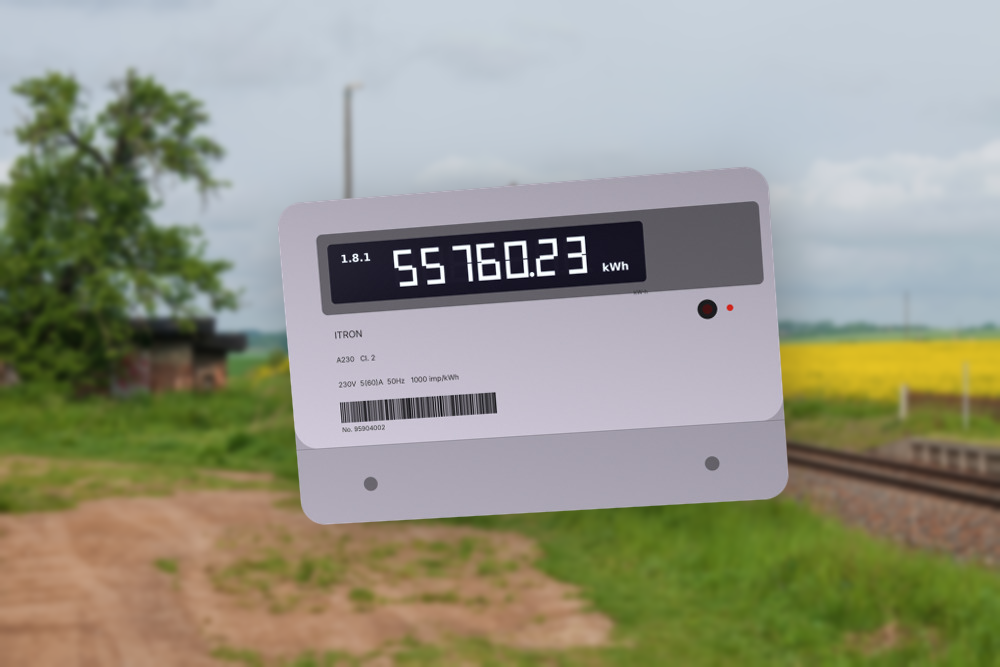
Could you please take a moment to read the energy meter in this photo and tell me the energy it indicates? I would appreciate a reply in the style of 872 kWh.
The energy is 55760.23 kWh
